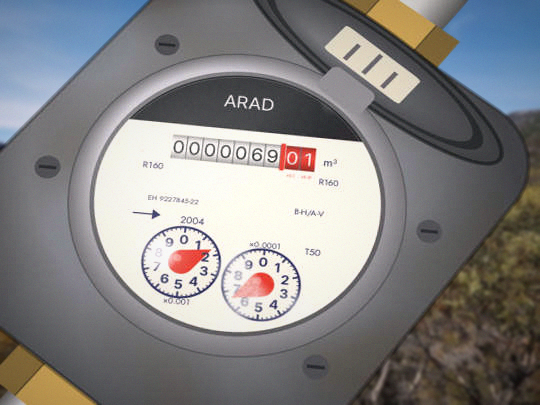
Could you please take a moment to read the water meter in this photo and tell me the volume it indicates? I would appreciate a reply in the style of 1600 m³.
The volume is 69.0116 m³
